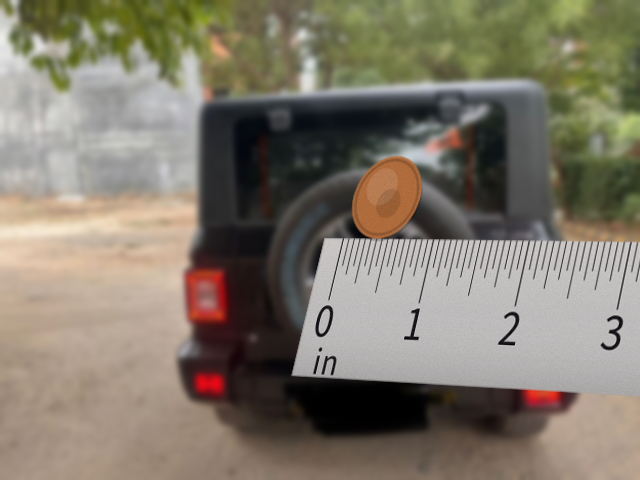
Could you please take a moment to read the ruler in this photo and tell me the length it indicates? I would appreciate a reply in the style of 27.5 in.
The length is 0.75 in
